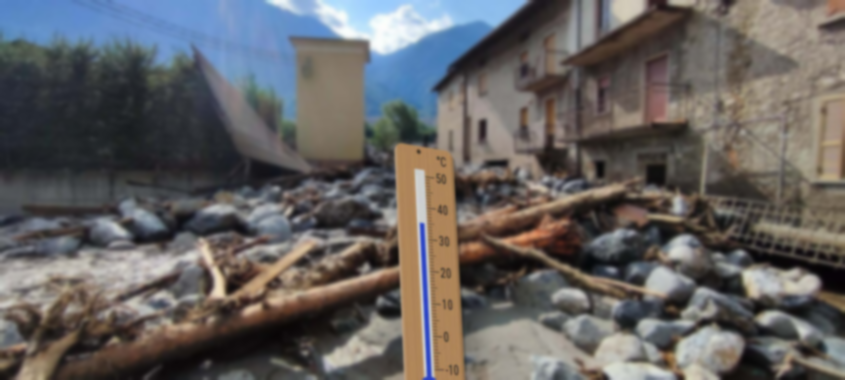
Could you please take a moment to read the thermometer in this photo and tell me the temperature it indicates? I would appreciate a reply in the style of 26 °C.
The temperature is 35 °C
